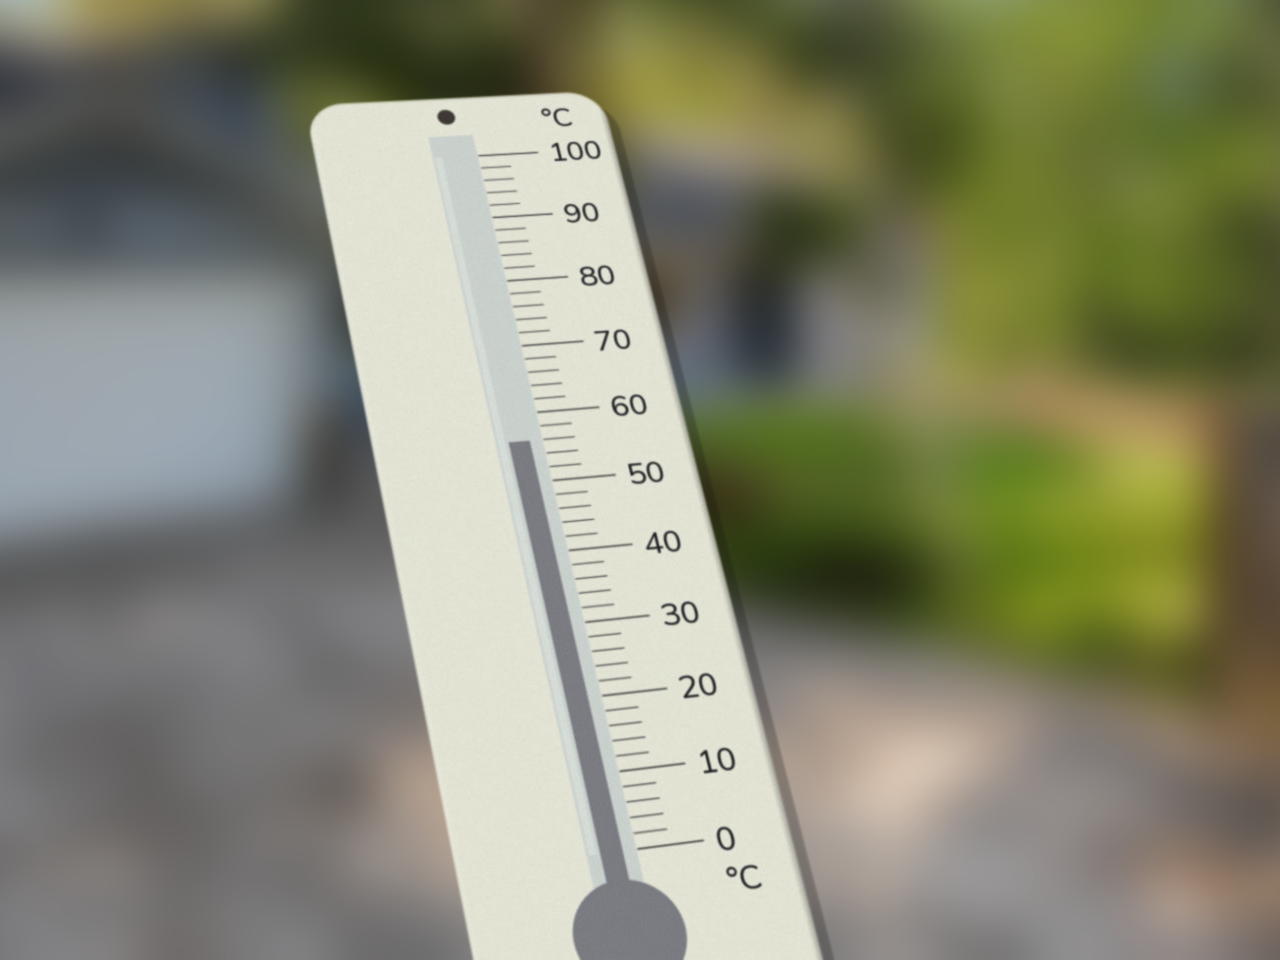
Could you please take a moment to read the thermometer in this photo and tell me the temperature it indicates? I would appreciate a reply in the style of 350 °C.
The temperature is 56 °C
